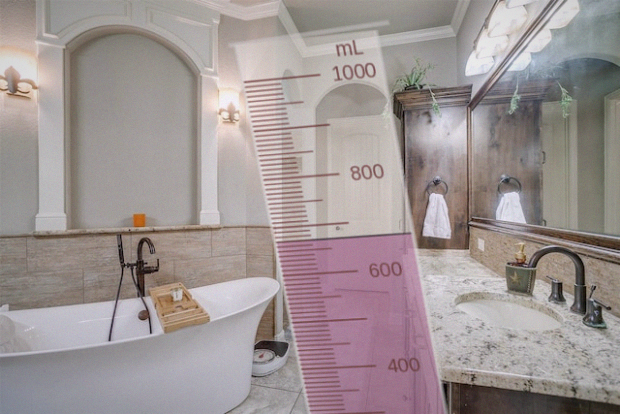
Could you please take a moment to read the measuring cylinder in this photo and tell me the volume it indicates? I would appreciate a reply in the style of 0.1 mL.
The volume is 670 mL
